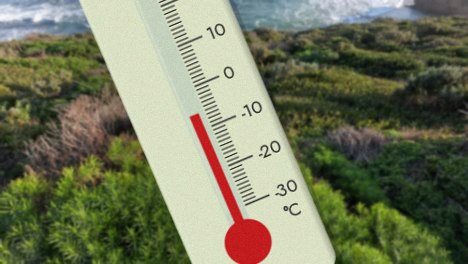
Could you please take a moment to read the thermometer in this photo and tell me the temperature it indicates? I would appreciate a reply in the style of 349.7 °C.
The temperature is -6 °C
